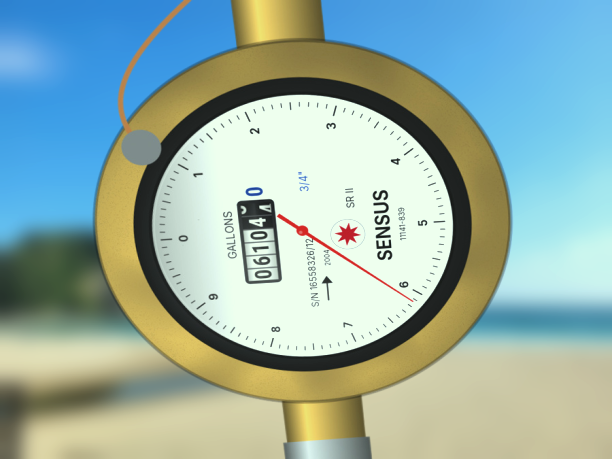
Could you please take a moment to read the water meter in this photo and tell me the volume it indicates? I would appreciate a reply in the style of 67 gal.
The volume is 610436.1 gal
